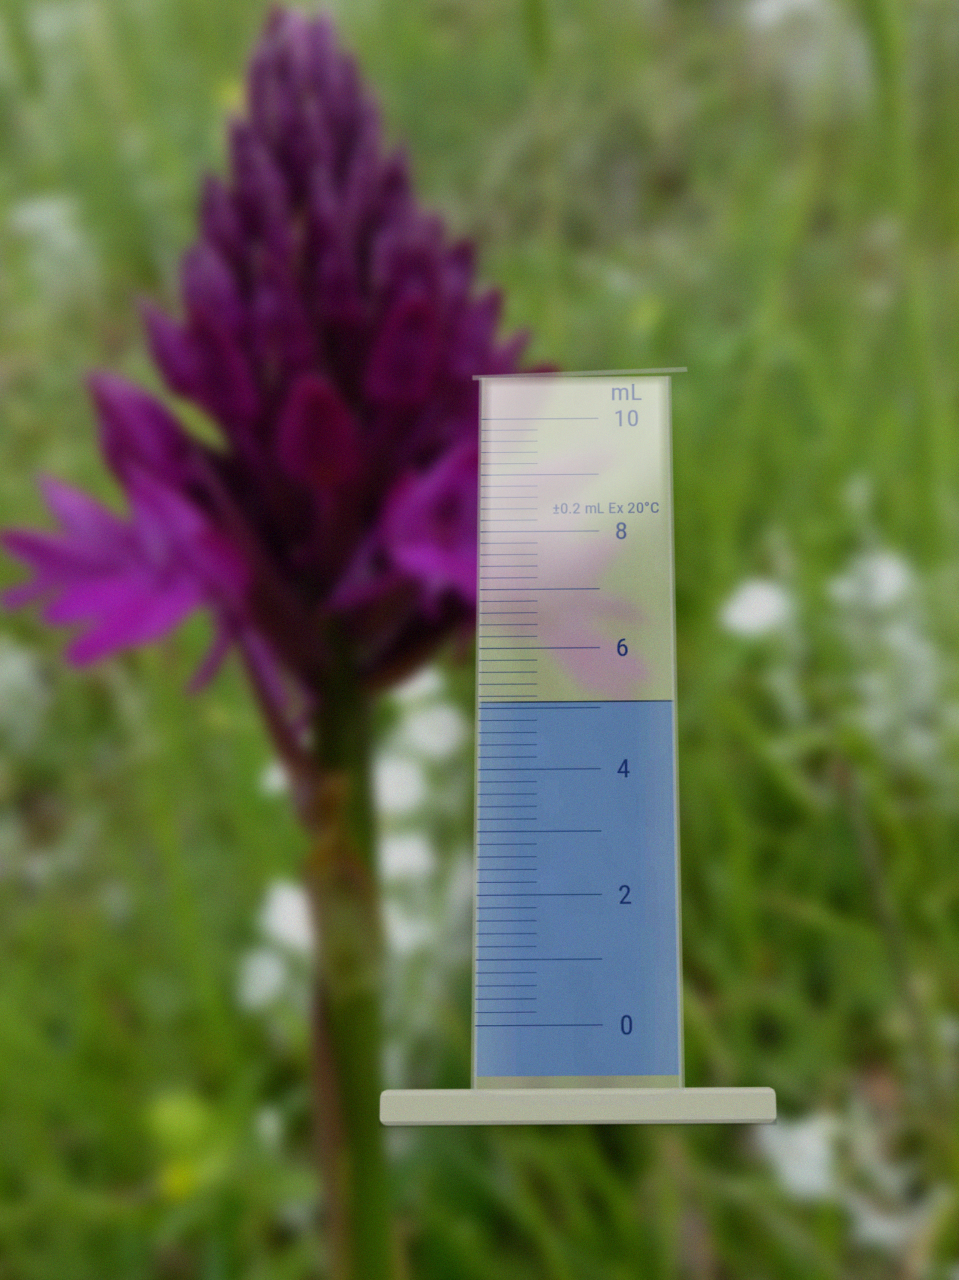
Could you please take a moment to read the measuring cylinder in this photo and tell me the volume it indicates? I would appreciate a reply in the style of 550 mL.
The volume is 5.1 mL
